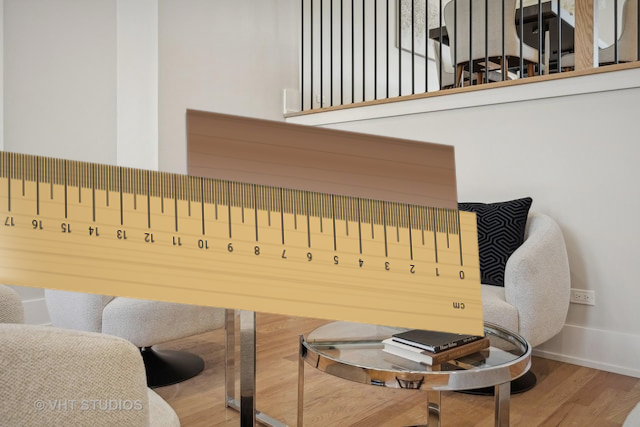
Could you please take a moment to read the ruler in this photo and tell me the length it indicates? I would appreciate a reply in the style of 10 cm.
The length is 10.5 cm
